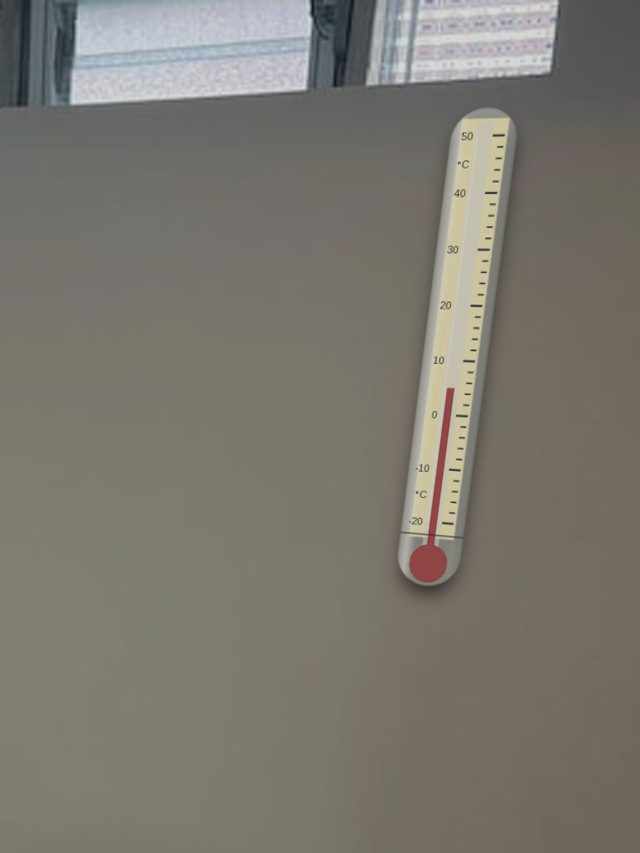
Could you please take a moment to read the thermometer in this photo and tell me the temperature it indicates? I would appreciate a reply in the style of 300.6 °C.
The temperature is 5 °C
